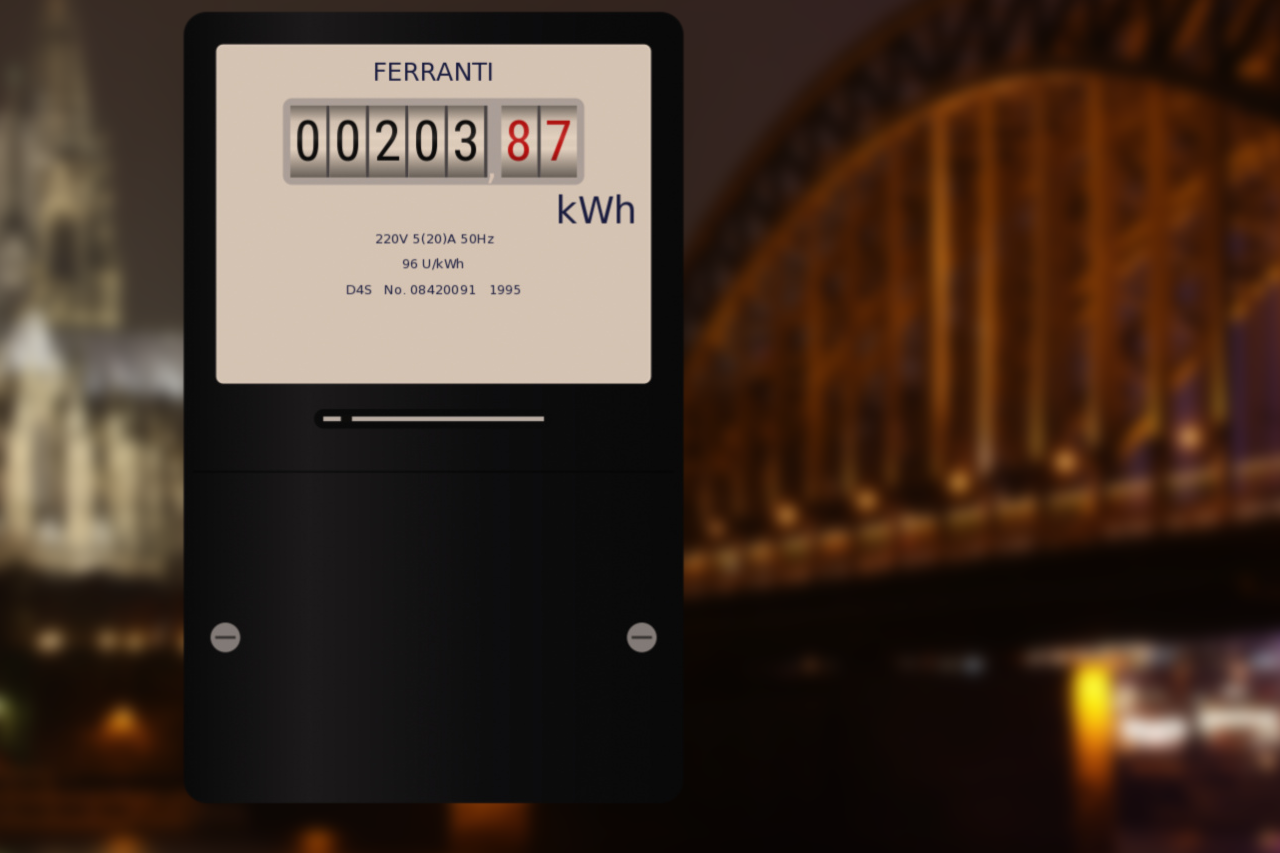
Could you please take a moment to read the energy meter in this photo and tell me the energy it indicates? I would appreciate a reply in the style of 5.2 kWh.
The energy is 203.87 kWh
